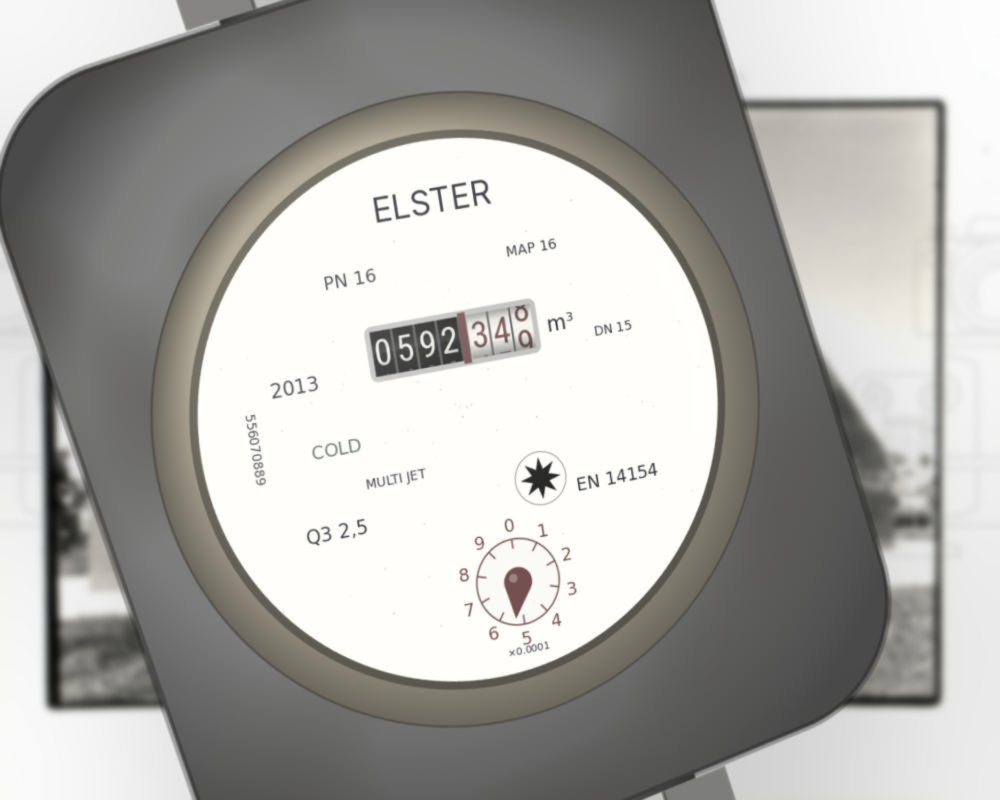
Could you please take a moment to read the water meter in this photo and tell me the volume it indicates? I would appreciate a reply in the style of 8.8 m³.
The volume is 592.3485 m³
